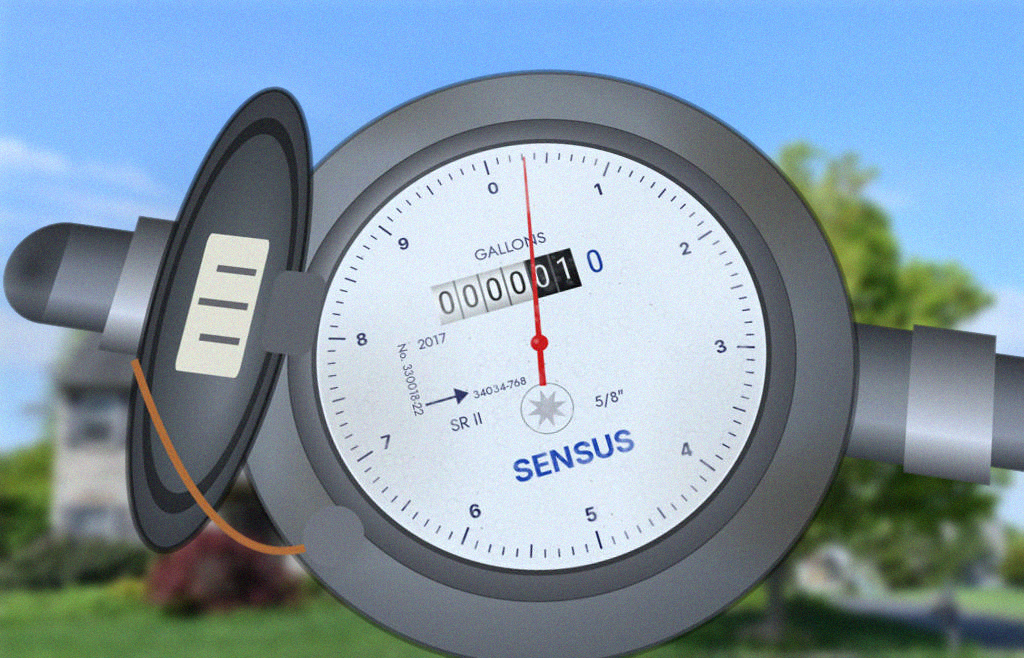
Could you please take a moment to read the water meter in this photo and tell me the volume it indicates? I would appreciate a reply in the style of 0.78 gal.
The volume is 10.3 gal
